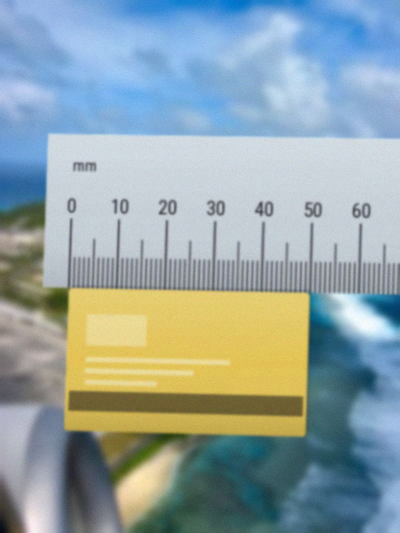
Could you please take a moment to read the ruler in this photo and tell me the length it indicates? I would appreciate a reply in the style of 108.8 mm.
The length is 50 mm
